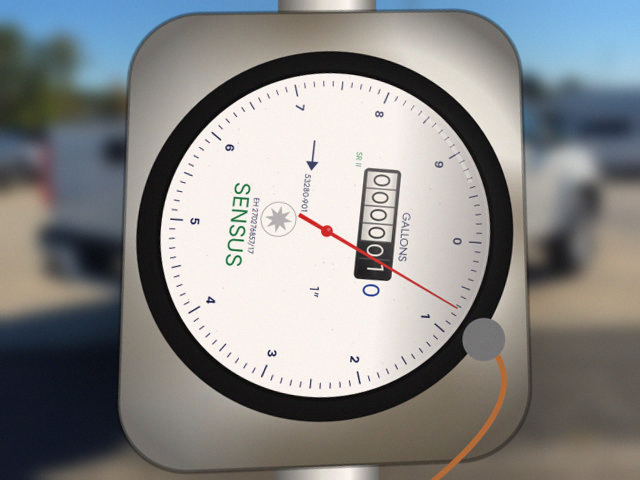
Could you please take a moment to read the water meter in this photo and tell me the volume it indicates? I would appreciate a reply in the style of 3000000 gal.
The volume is 10.7 gal
